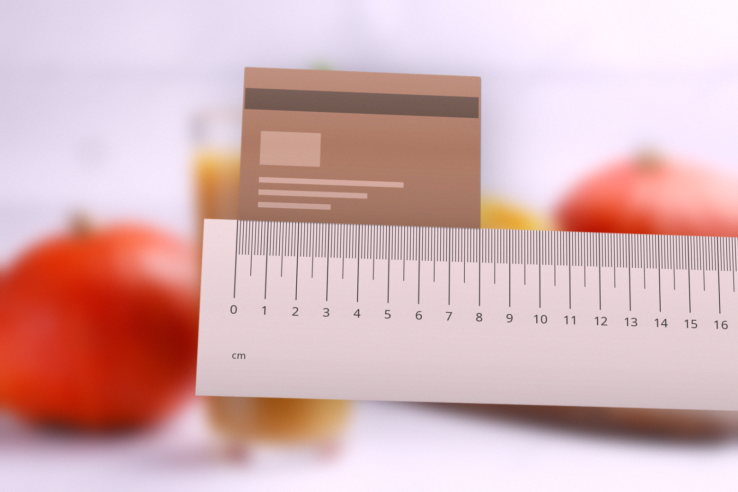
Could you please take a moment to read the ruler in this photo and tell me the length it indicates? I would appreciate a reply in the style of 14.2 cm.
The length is 8 cm
